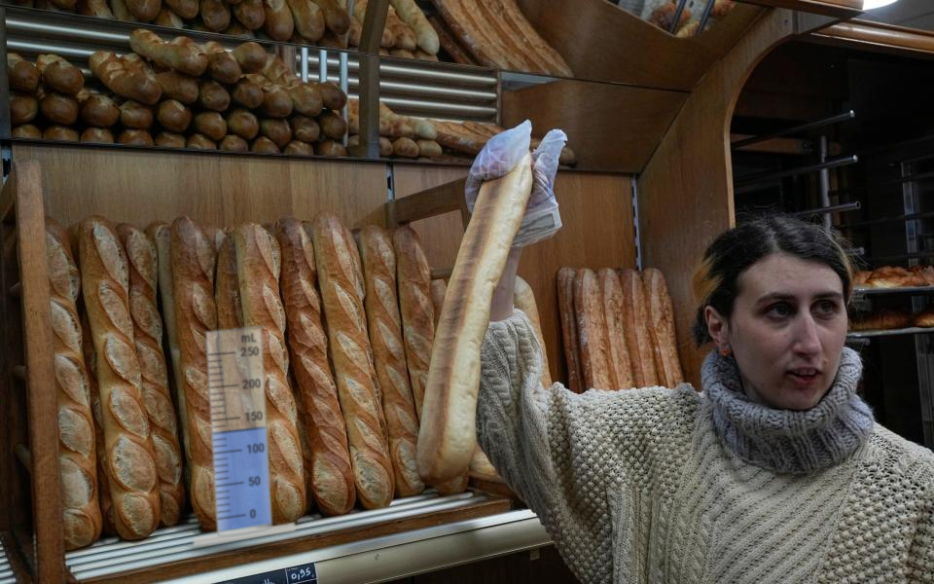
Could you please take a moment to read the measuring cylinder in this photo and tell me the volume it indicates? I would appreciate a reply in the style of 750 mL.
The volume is 130 mL
